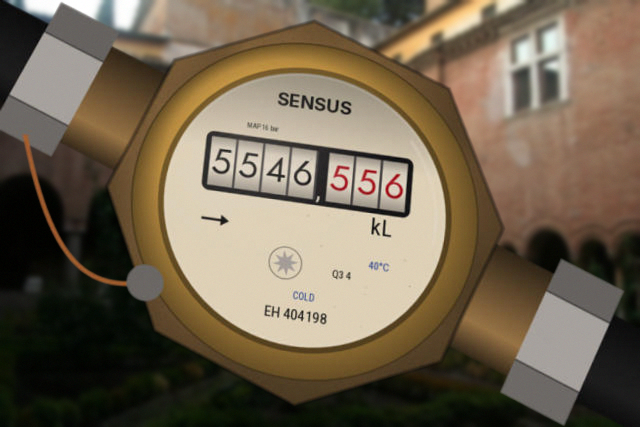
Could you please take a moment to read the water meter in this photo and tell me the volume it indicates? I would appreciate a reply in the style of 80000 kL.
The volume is 5546.556 kL
